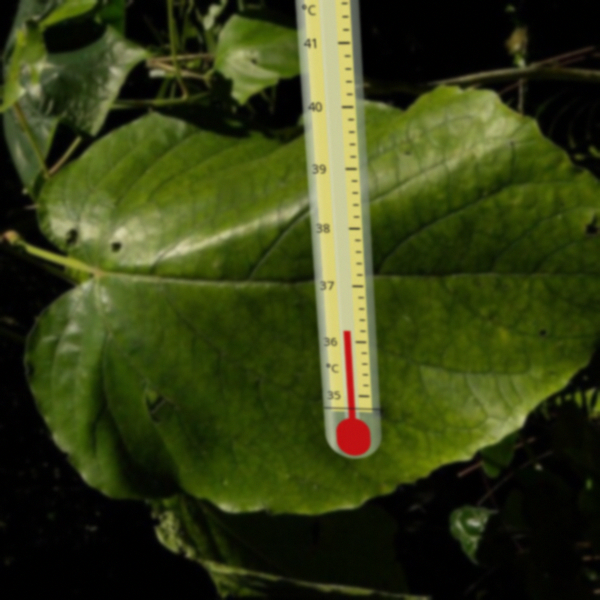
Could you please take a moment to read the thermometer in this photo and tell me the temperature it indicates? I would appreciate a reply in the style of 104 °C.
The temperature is 36.2 °C
